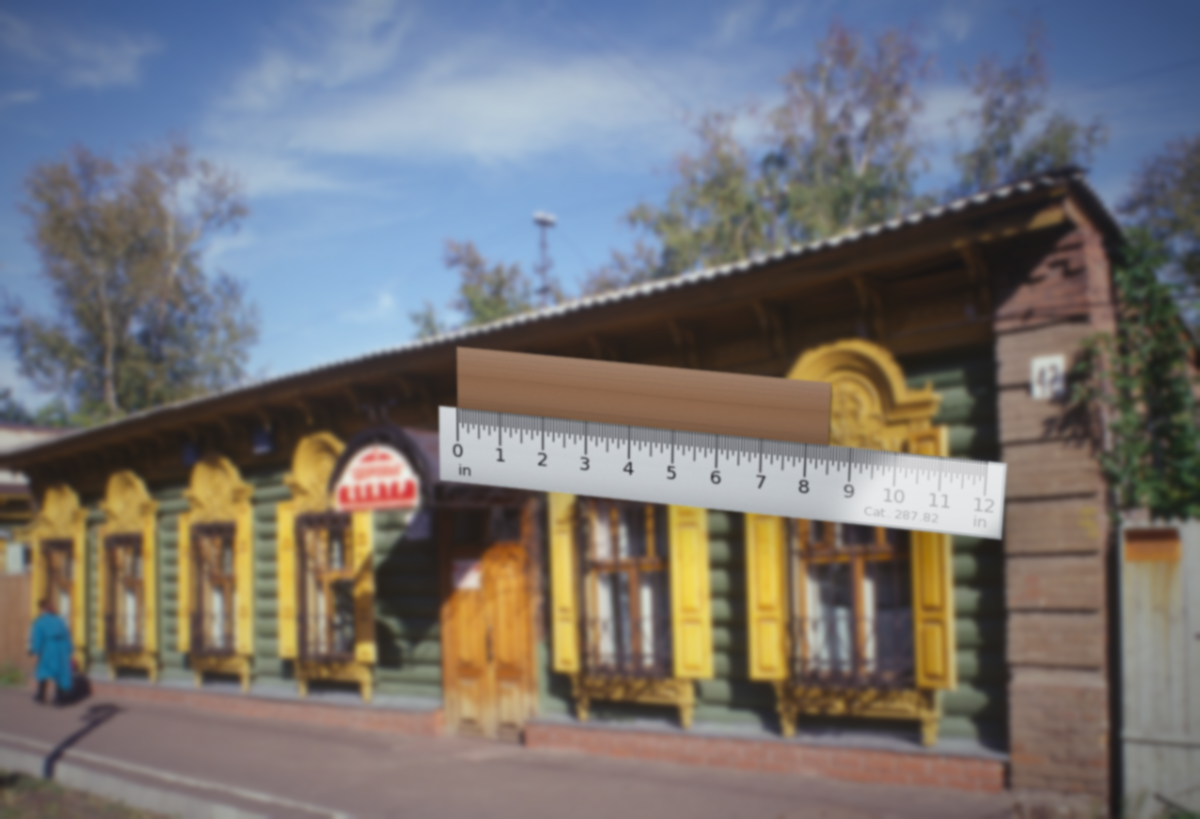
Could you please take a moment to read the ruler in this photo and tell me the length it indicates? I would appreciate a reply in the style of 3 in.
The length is 8.5 in
